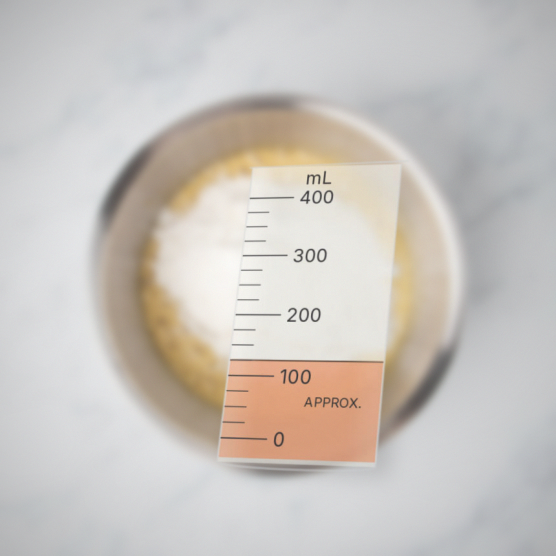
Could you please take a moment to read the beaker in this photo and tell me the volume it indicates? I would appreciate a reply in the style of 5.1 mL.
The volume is 125 mL
